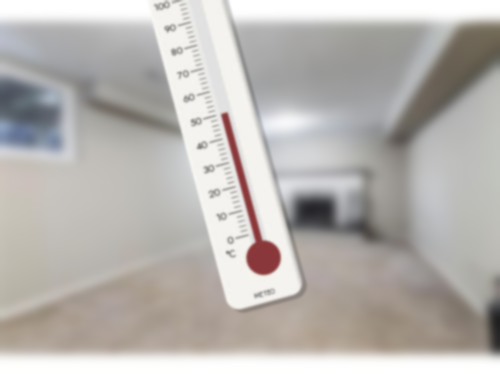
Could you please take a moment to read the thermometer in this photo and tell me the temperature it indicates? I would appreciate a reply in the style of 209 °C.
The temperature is 50 °C
